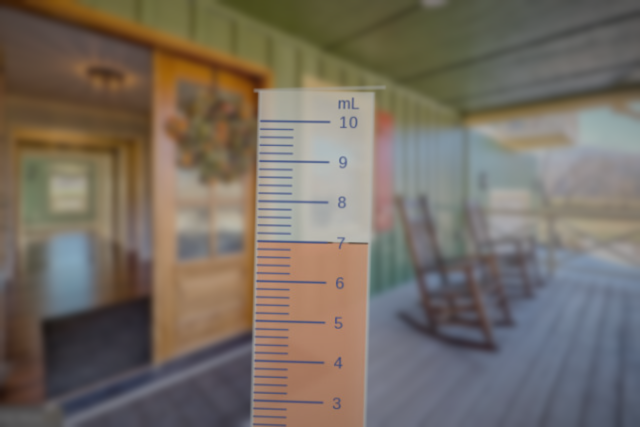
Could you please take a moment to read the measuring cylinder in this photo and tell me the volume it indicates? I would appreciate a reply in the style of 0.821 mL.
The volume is 7 mL
